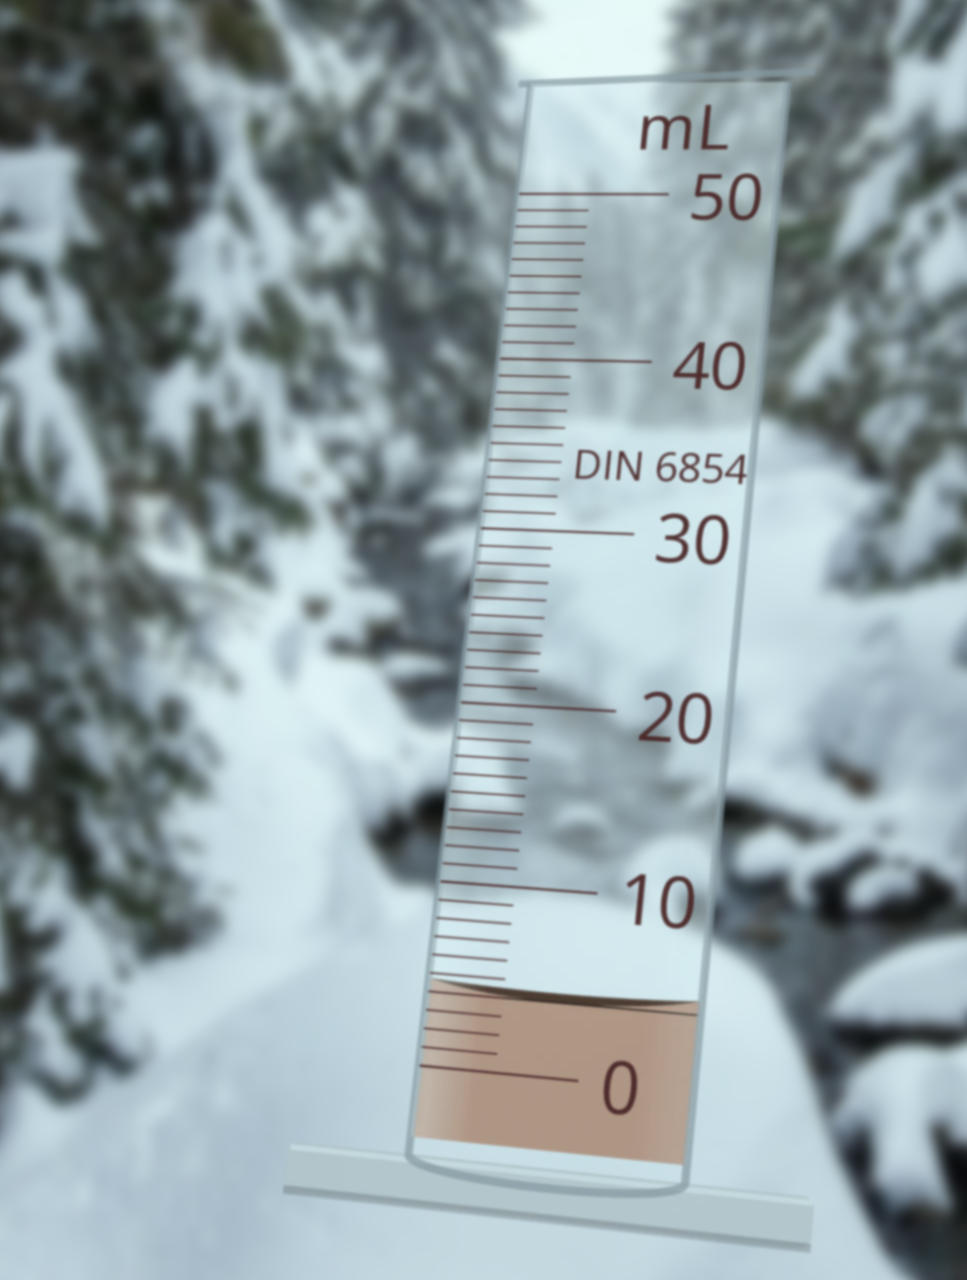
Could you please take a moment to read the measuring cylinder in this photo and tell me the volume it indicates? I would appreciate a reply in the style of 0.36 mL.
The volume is 4 mL
